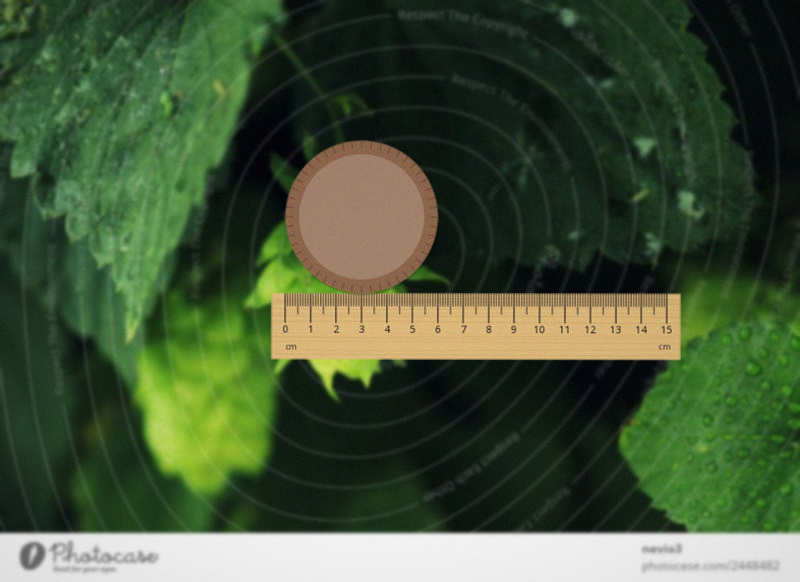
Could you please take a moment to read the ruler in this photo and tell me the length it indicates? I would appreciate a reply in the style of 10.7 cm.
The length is 6 cm
